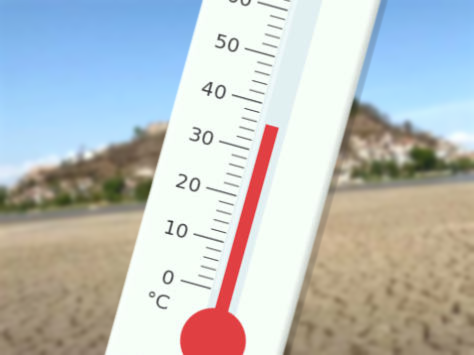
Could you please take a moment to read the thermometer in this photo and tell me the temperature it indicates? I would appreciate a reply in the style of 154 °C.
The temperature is 36 °C
